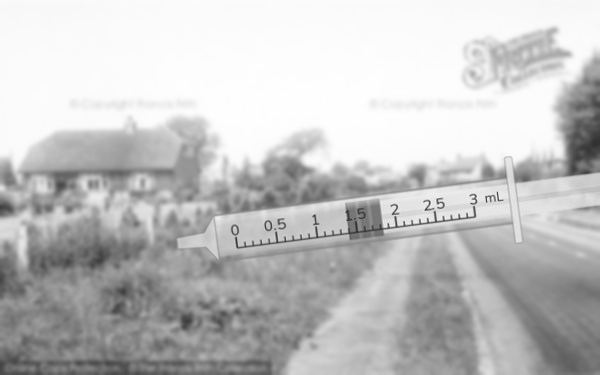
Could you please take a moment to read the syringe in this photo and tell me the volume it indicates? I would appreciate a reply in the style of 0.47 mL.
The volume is 1.4 mL
